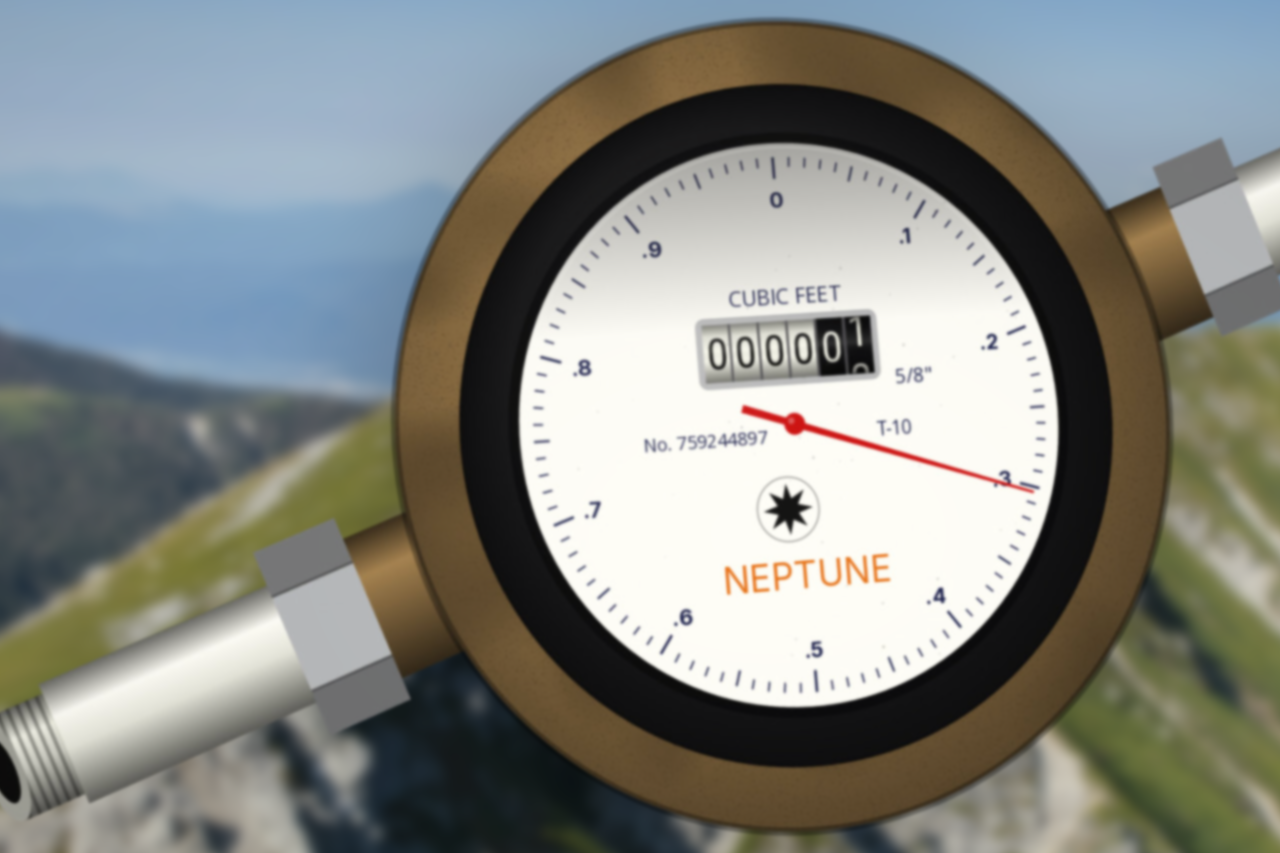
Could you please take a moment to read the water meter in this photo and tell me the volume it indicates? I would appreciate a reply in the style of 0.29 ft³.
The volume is 1.30 ft³
